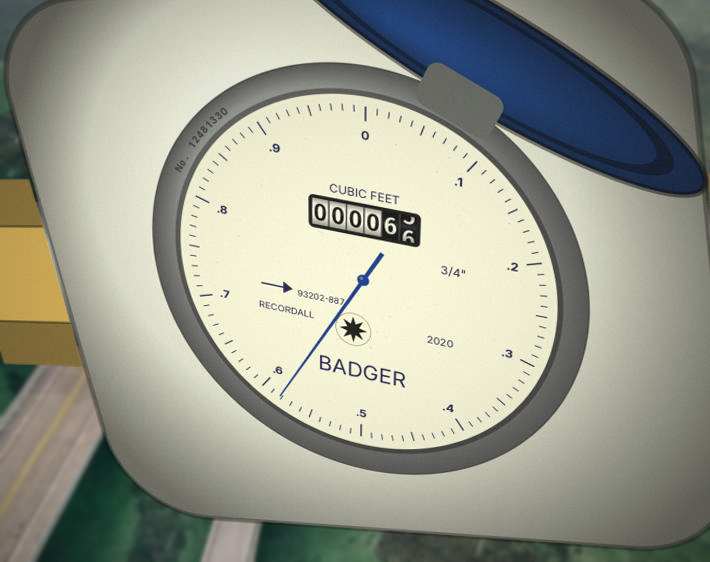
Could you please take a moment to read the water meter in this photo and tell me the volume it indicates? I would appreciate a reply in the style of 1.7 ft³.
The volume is 65.58 ft³
